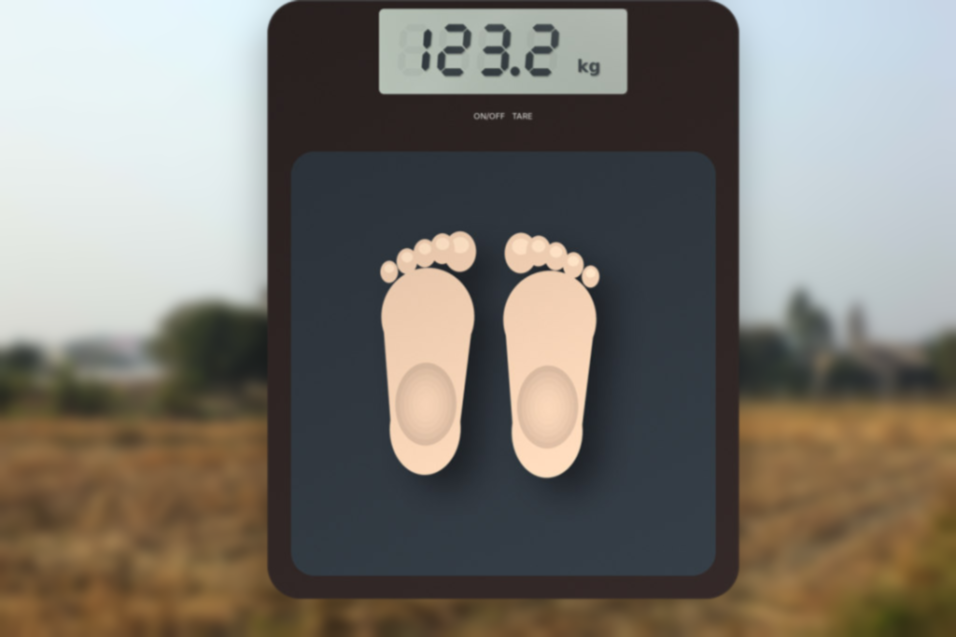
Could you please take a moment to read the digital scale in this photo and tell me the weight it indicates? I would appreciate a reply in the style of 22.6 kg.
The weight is 123.2 kg
